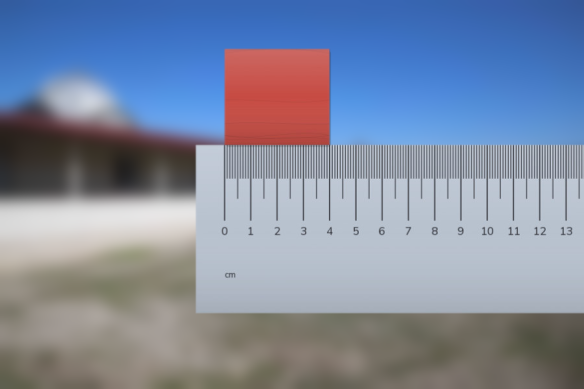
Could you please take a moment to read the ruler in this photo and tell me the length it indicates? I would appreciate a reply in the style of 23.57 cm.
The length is 4 cm
